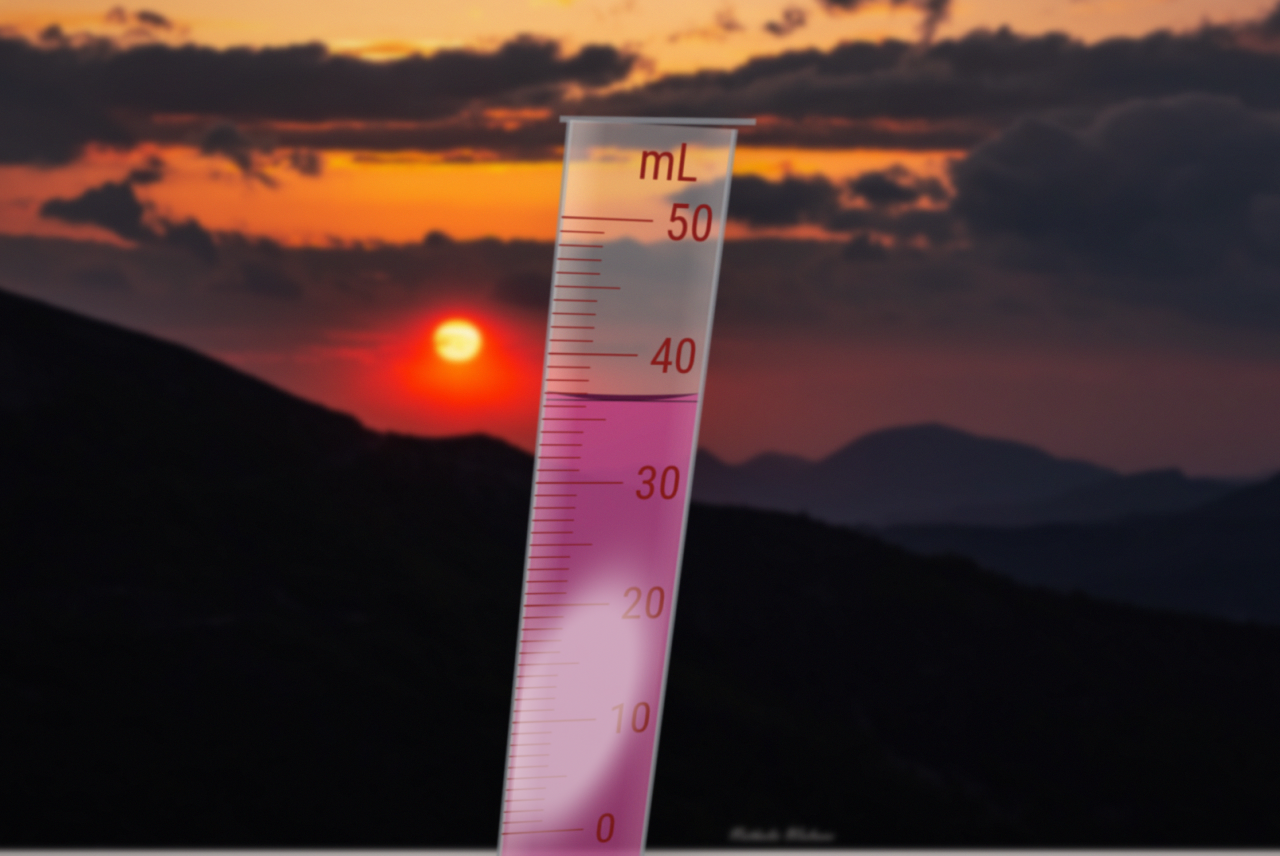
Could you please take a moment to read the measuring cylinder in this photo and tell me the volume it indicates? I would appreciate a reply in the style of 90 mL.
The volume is 36.5 mL
